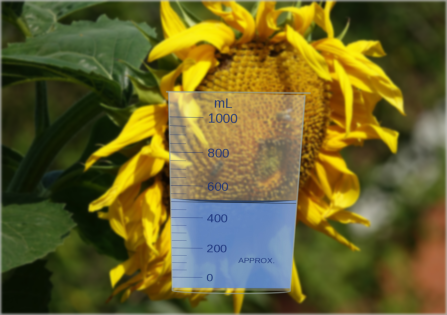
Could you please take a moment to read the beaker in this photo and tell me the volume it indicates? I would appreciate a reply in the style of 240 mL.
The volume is 500 mL
